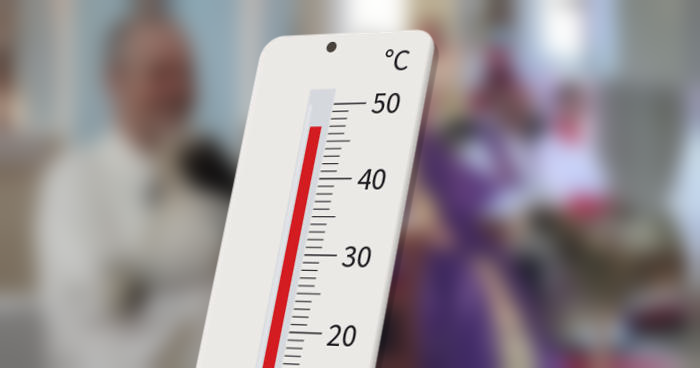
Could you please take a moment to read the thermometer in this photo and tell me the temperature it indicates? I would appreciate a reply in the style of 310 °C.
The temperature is 47 °C
